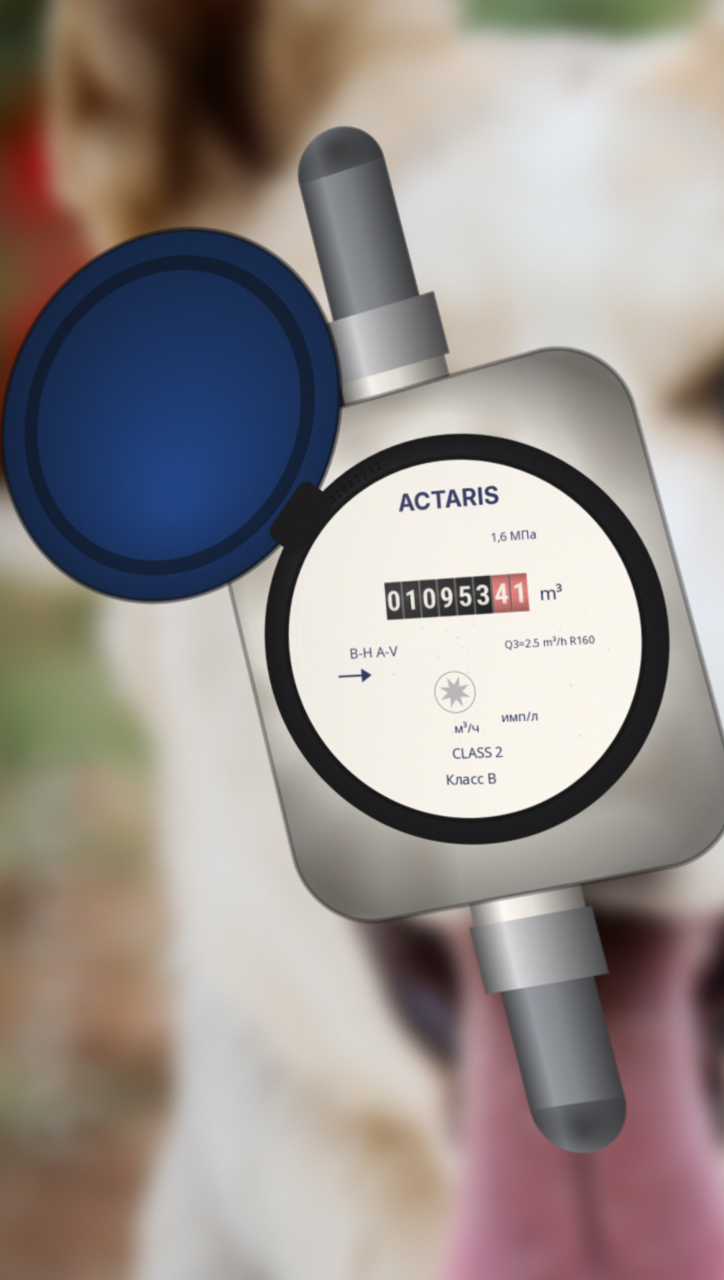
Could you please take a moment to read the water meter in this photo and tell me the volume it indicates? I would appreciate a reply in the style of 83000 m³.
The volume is 10953.41 m³
